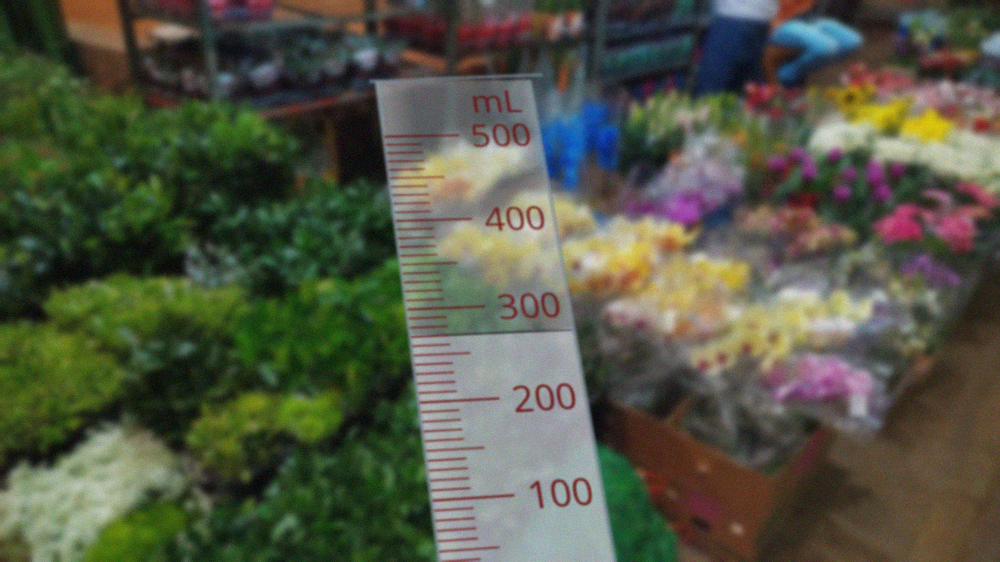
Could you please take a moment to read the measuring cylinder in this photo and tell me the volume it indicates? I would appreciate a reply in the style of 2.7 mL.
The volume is 270 mL
